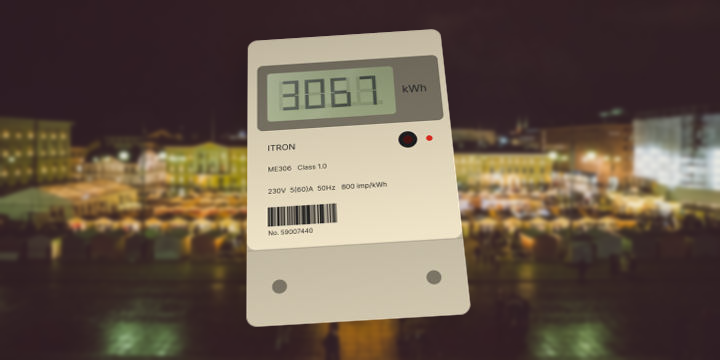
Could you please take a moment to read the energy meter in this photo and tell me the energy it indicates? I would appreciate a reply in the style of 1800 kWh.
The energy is 3067 kWh
